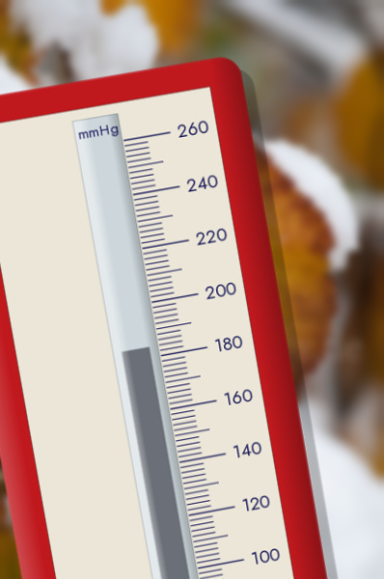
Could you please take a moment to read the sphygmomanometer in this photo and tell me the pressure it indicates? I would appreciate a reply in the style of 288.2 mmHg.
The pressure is 184 mmHg
